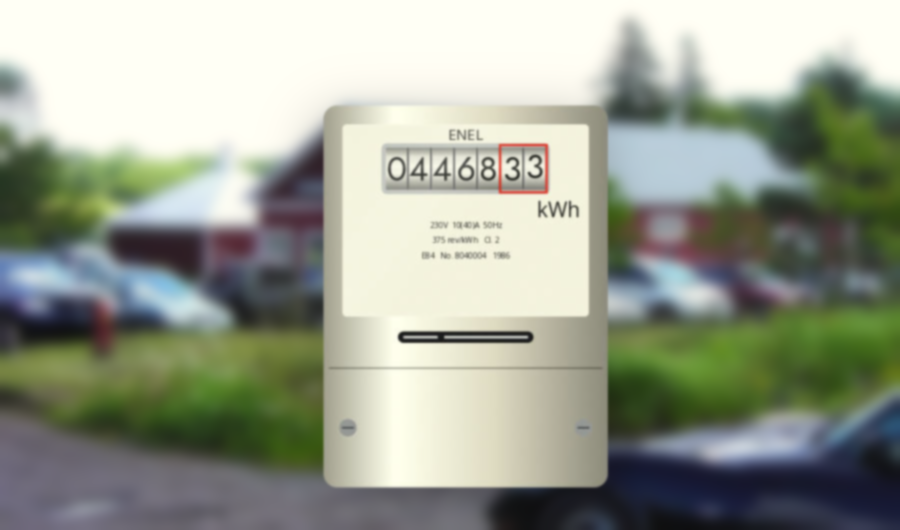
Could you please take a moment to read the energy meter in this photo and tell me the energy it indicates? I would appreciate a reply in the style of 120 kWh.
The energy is 4468.33 kWh
